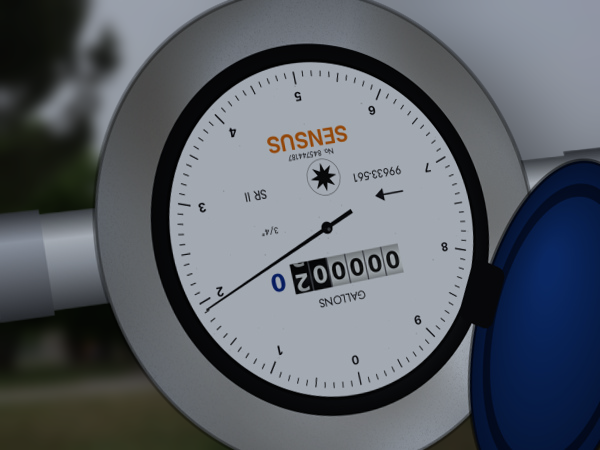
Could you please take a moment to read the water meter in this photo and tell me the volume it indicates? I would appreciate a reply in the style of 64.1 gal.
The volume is 21.9 gal
